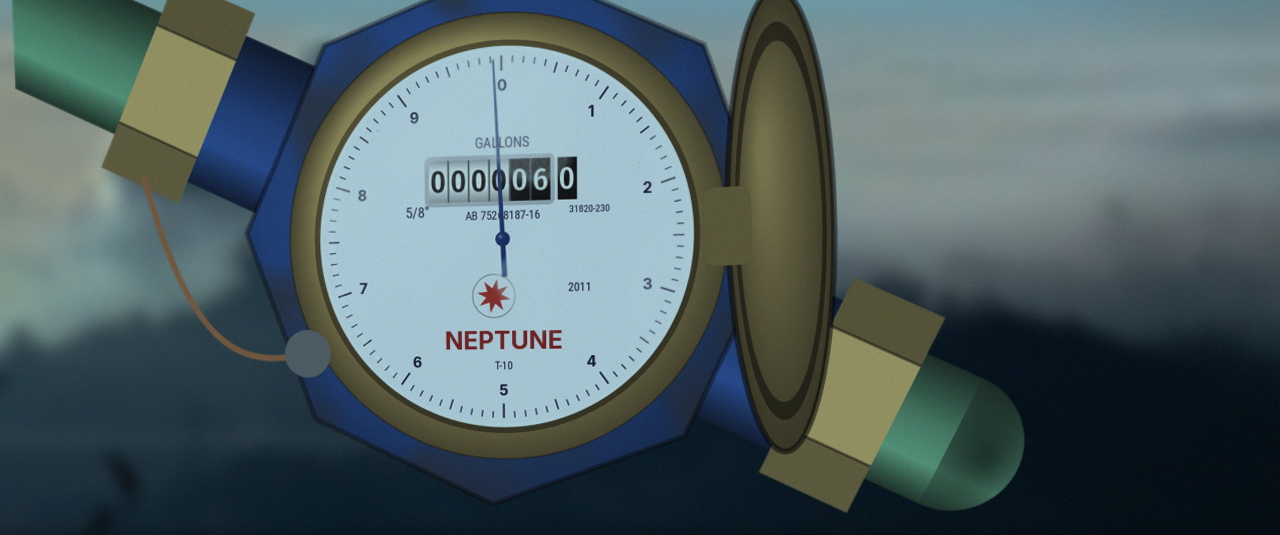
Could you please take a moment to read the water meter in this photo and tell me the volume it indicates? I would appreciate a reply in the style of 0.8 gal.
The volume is 59.9 gal
